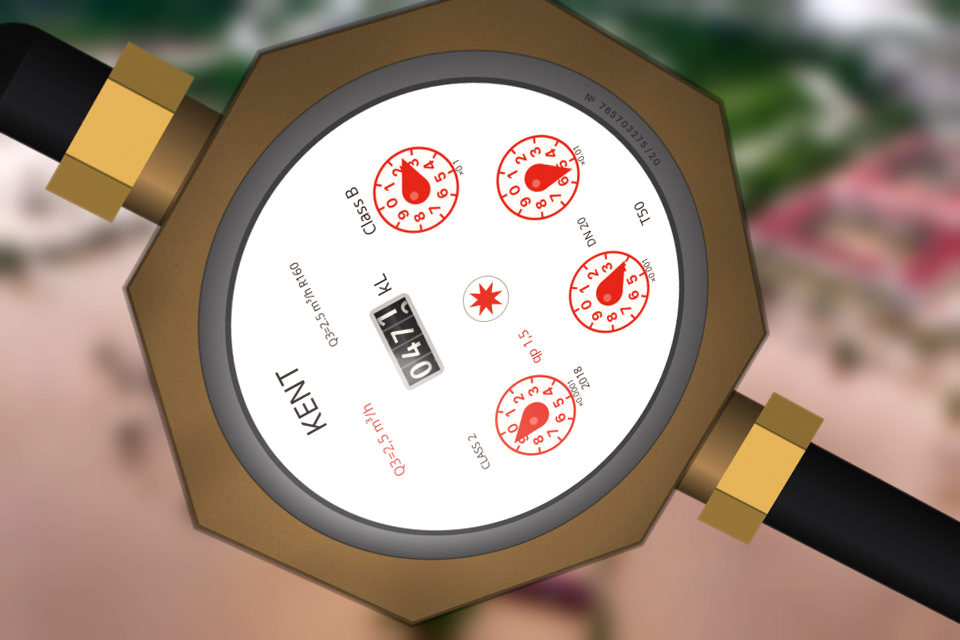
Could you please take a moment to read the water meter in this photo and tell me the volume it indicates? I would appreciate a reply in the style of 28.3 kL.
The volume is 471.2539 kL
